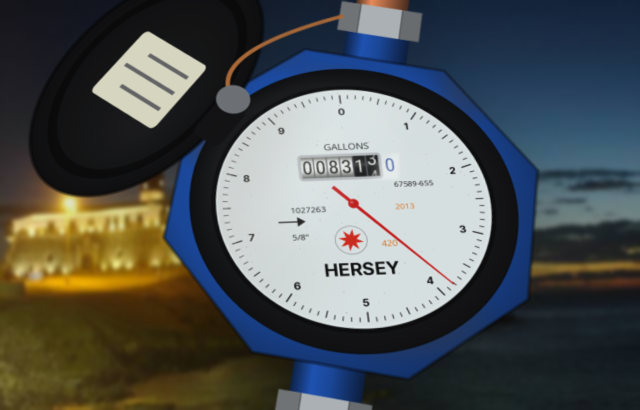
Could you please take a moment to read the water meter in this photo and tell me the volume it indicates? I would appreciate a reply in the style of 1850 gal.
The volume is 83133.8 gal
